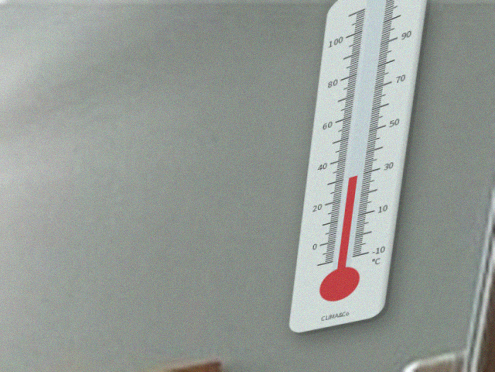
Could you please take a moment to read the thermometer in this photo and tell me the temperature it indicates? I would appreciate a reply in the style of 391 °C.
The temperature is 30 °C
